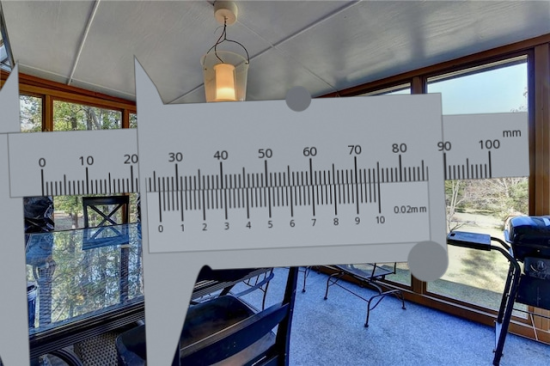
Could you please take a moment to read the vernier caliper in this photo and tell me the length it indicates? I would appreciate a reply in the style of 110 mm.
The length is 26.0 mm
